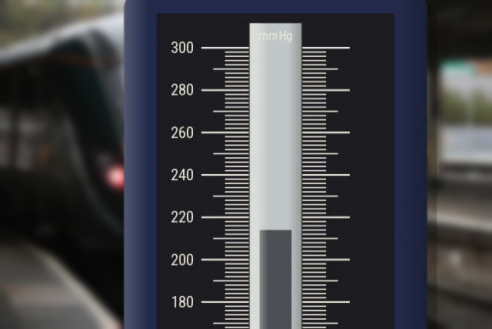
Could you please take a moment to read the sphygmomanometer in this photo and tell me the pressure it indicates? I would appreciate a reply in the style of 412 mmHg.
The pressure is 214 mmHg
